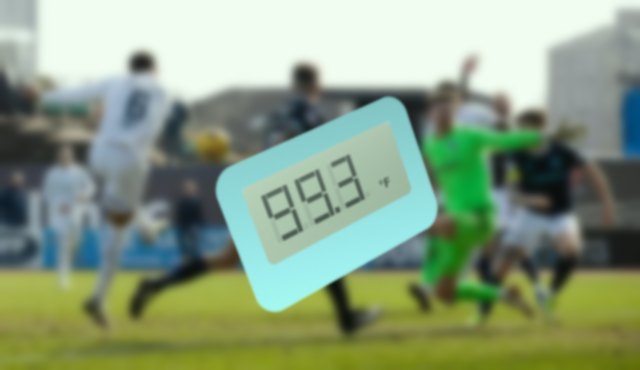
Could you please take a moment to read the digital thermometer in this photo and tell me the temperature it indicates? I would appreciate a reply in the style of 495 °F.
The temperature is 99.3 °F
